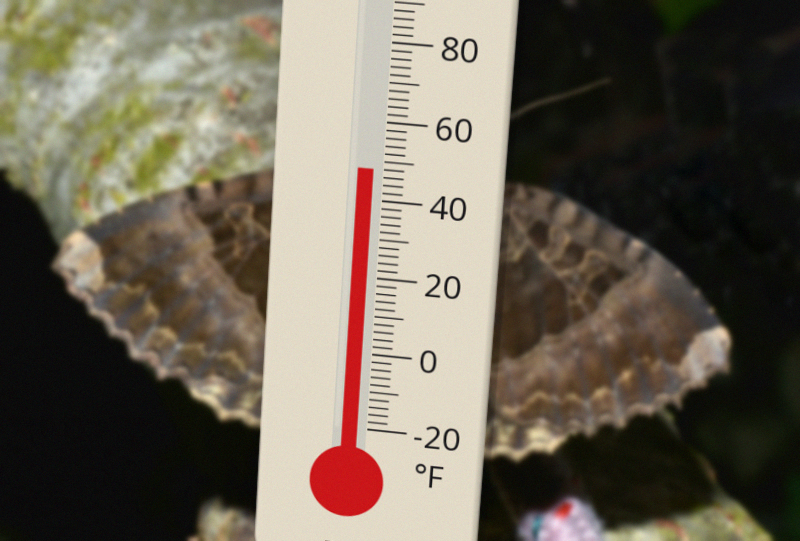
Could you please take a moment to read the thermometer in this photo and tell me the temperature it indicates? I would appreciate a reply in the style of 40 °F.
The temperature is 48 °F
